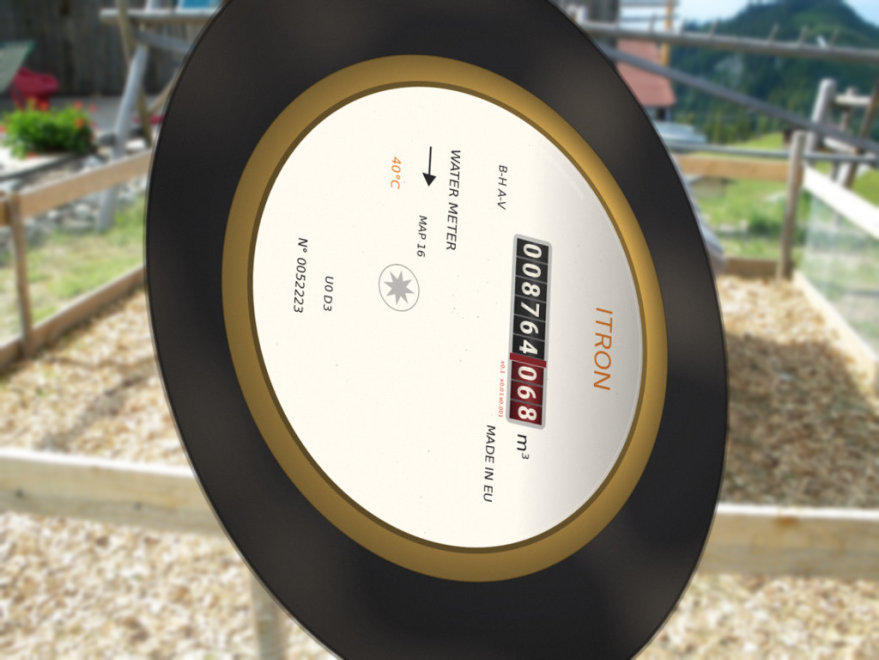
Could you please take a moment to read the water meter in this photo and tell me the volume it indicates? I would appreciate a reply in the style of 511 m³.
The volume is 8764.068 m³
